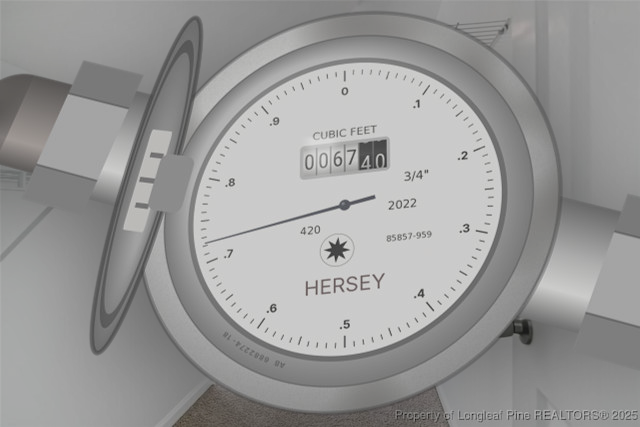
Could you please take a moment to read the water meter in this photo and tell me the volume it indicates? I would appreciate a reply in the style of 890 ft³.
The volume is 6739.72 ft³
